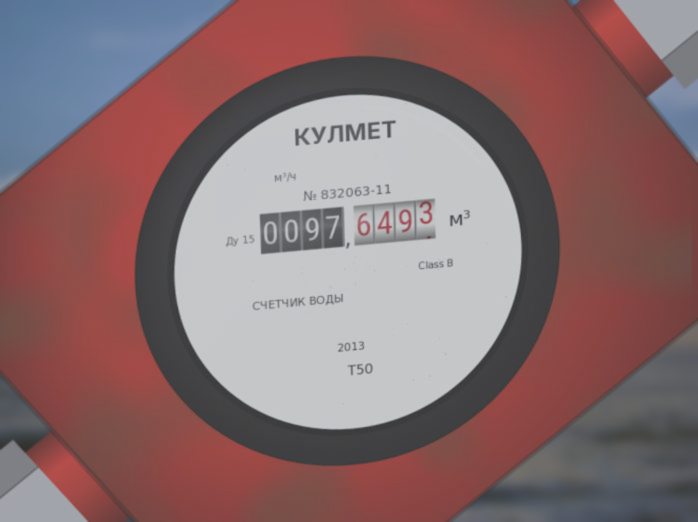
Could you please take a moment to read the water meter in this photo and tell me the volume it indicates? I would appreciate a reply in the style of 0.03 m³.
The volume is 97.6493 m³
